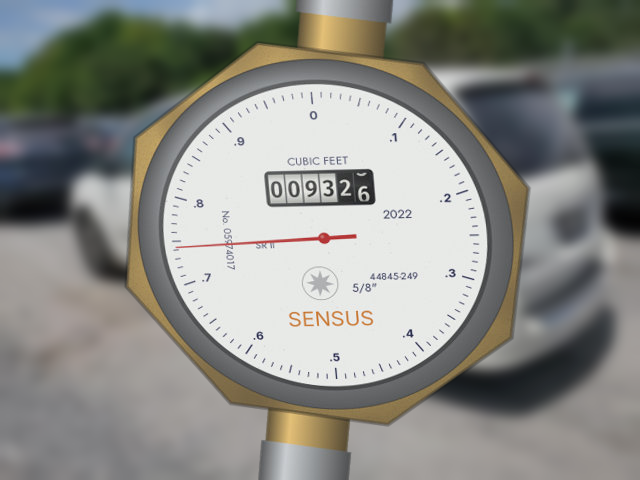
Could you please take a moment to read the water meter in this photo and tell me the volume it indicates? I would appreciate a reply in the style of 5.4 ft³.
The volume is 9325.74 ft³
